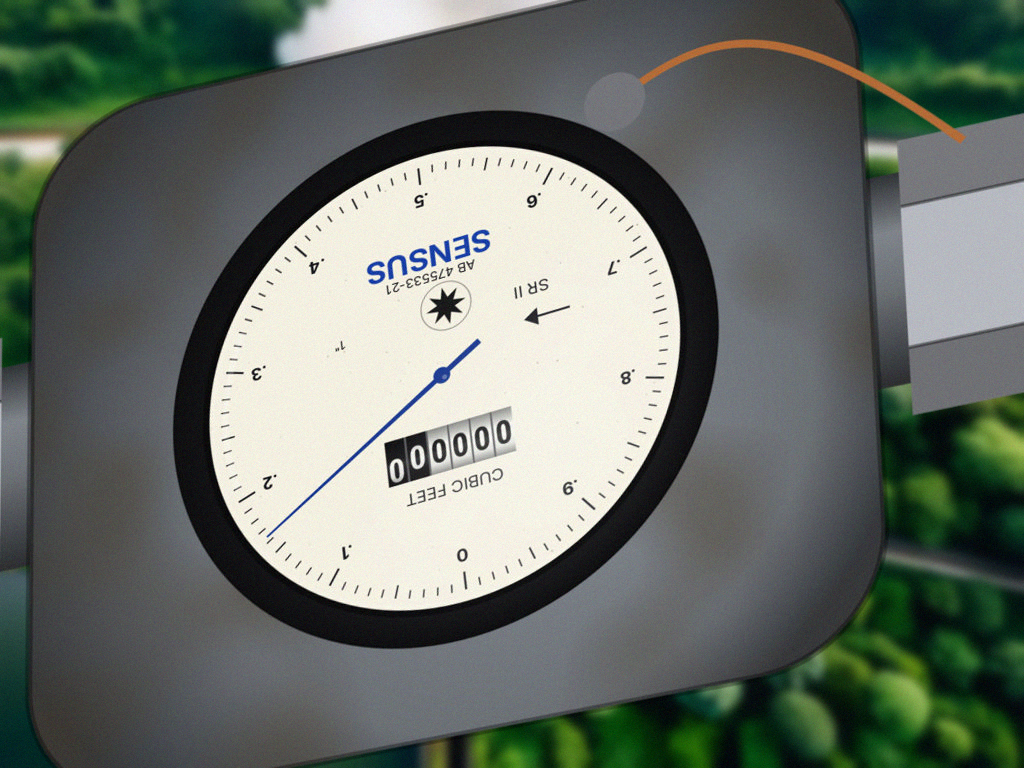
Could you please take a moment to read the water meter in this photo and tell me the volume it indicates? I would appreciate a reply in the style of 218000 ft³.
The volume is 0.16 ft³
